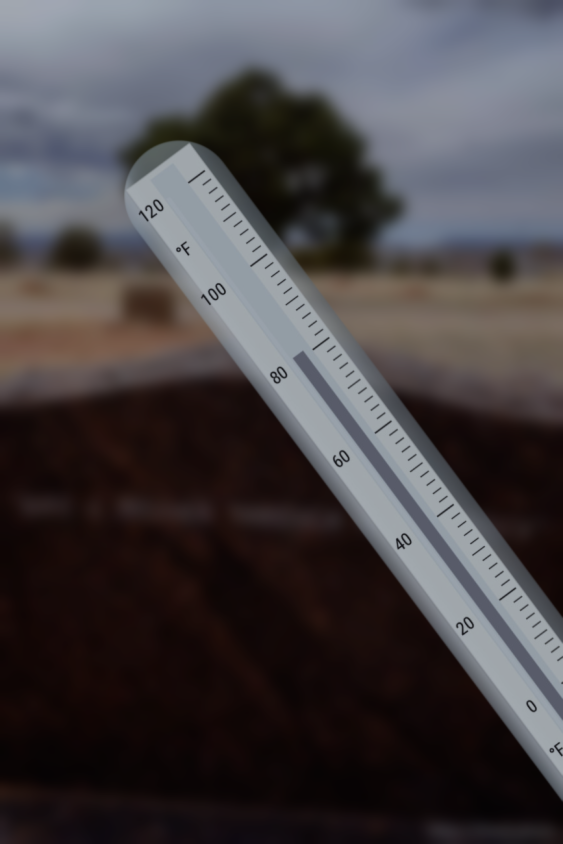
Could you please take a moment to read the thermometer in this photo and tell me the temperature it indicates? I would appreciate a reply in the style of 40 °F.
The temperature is 81 °F
